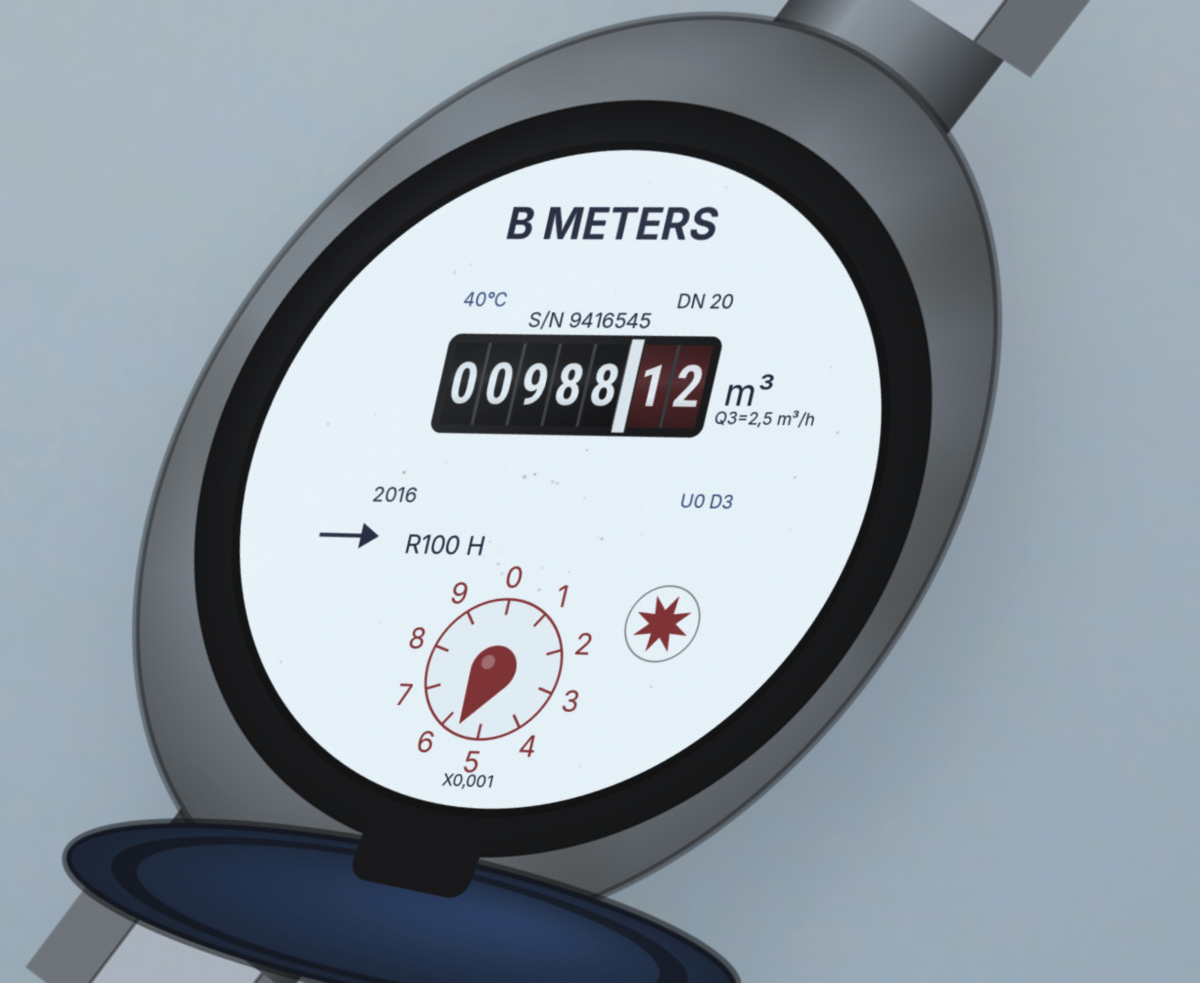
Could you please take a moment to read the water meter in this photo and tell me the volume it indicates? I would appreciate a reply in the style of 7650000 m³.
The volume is 988.125 m³
